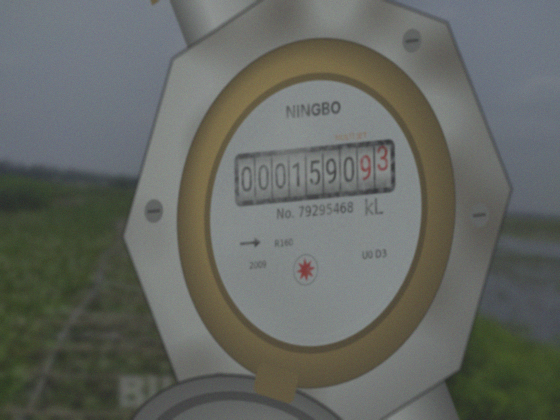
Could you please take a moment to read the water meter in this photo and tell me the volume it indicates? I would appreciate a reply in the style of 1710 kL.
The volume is 1590.93 kL
